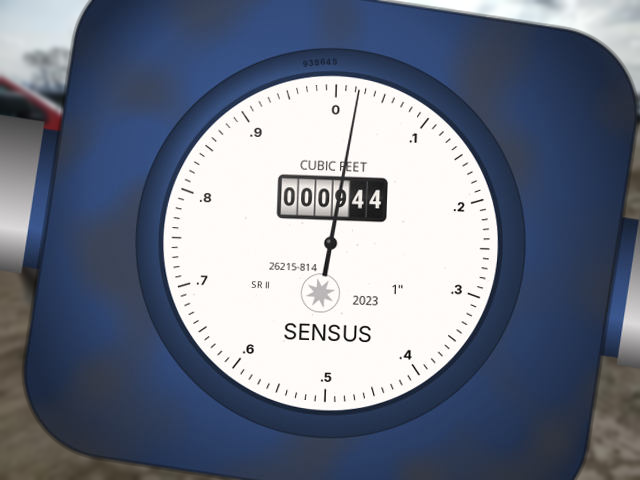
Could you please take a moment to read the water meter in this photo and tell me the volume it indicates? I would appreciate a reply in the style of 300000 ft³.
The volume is 944.02 ft³
